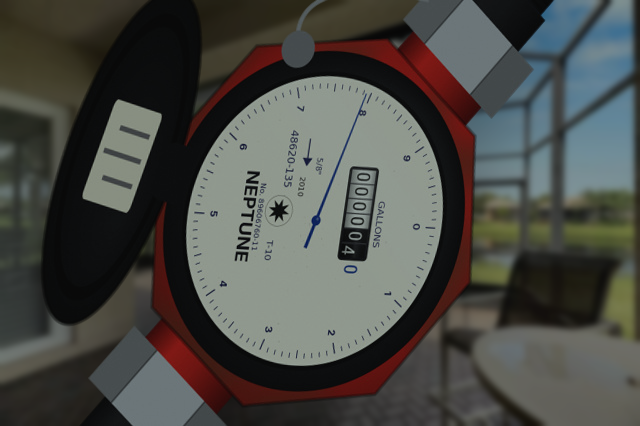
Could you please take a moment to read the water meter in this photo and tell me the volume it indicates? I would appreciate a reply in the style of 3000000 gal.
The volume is 37.9 gal
